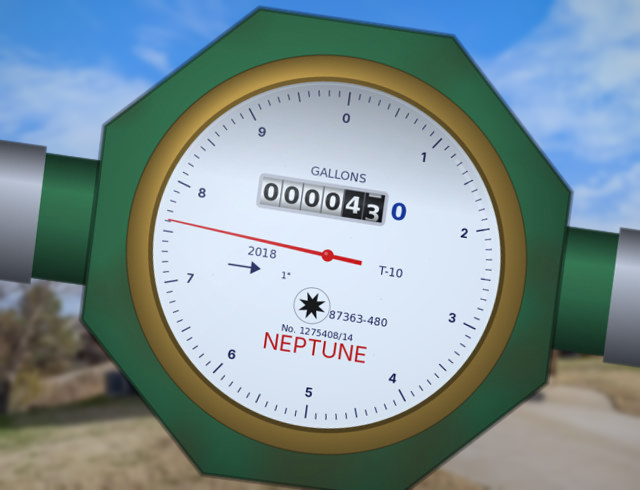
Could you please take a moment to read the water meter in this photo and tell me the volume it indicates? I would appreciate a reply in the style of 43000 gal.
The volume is 427.6 gal
